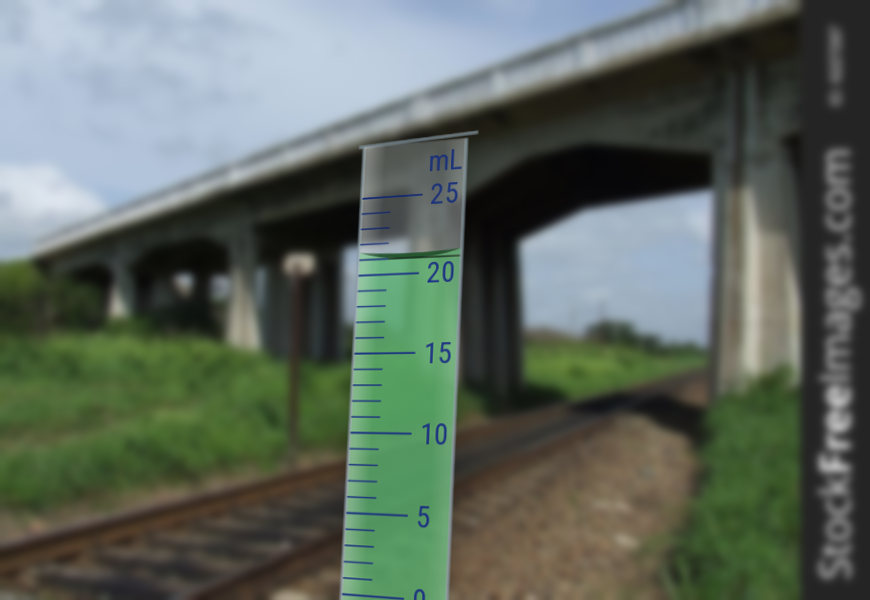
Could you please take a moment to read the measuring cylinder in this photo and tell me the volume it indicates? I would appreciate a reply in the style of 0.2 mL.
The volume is 21 mL
